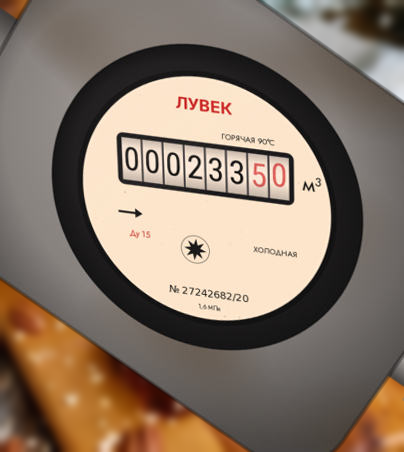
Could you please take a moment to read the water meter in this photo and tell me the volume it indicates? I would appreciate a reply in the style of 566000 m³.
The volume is 233.50 m³
